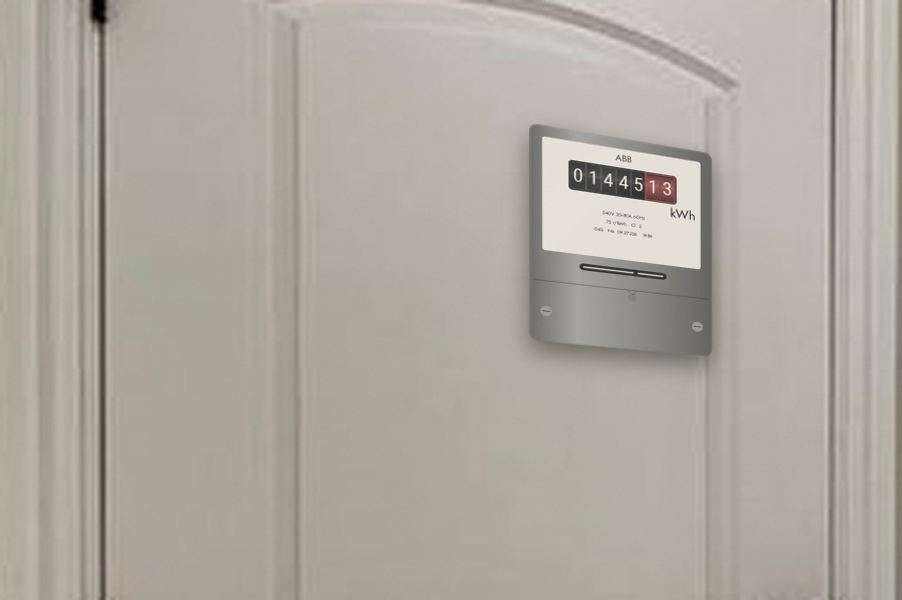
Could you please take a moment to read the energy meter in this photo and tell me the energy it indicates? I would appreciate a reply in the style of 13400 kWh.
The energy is 1445.13 kWh
